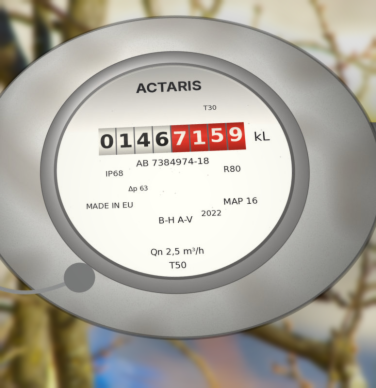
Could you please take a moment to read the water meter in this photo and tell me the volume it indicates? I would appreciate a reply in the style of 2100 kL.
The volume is 146.7159 kL
